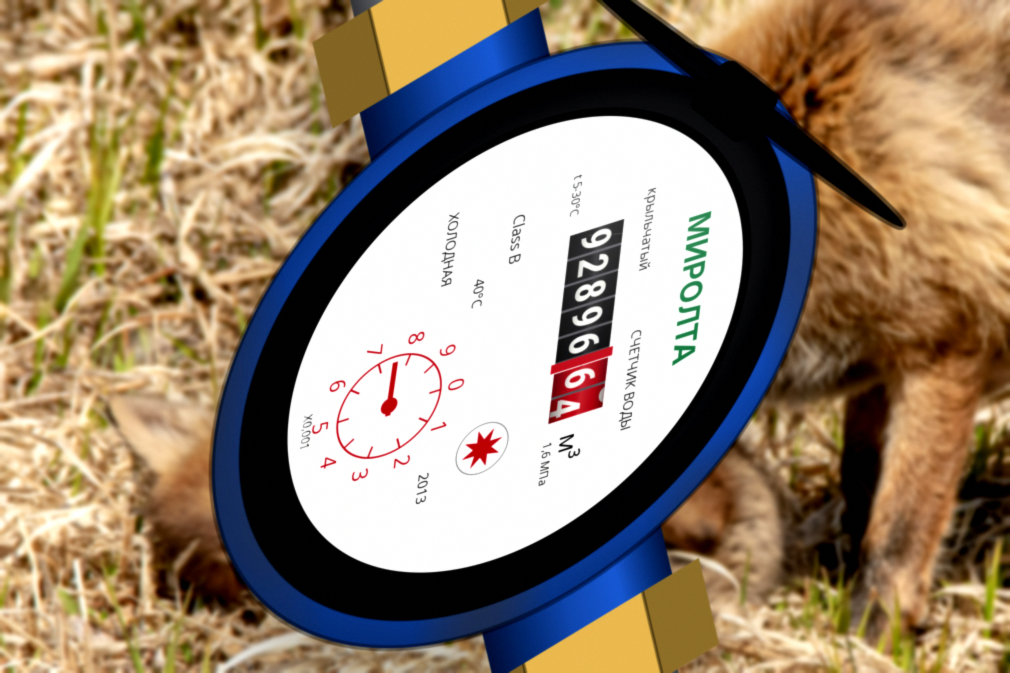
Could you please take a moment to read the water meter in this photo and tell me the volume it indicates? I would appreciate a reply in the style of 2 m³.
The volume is 92896.637 m³
